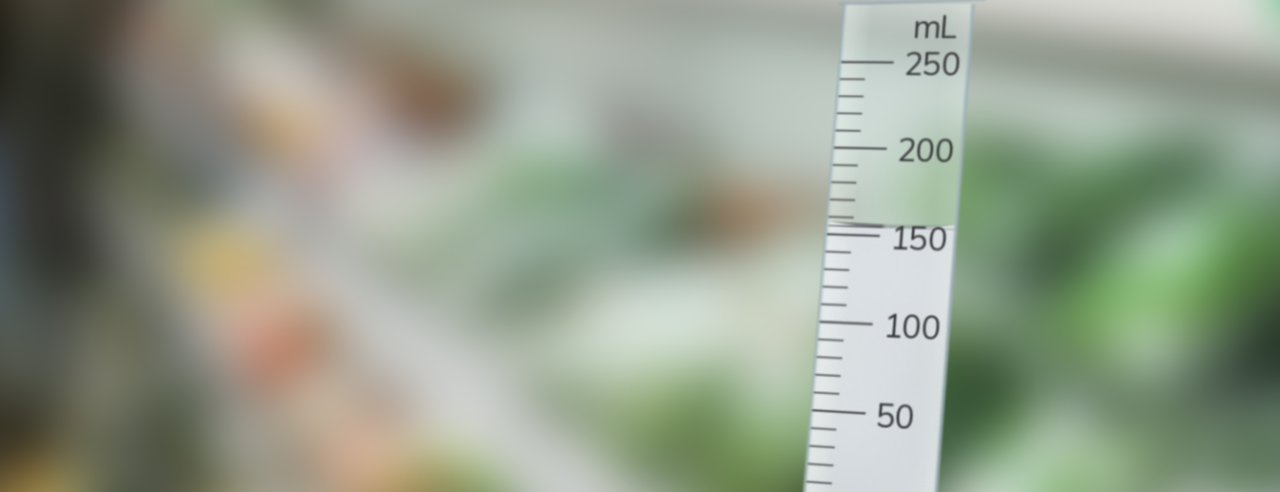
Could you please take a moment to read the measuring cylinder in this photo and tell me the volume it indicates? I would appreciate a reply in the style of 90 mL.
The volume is 155 mL
